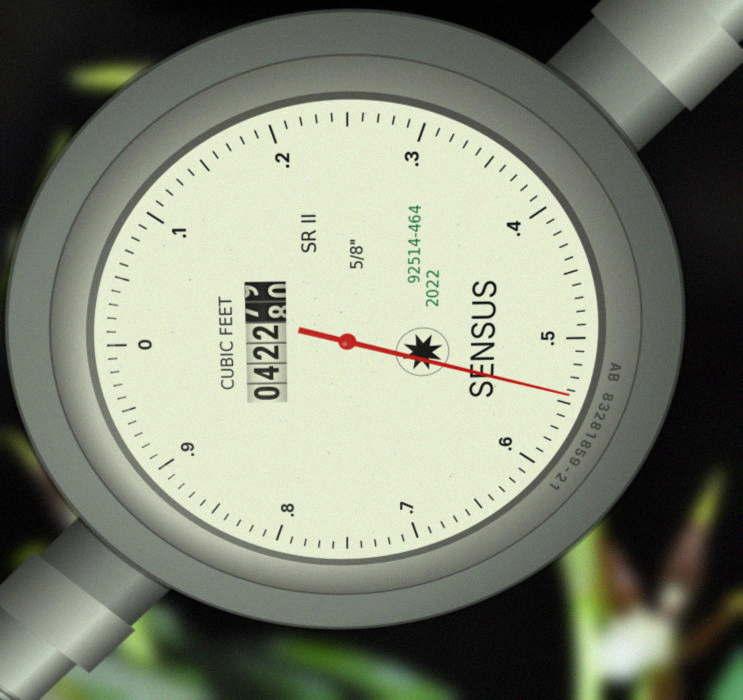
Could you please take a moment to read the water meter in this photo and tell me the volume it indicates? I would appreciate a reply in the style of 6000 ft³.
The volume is 42279.54 ft³
